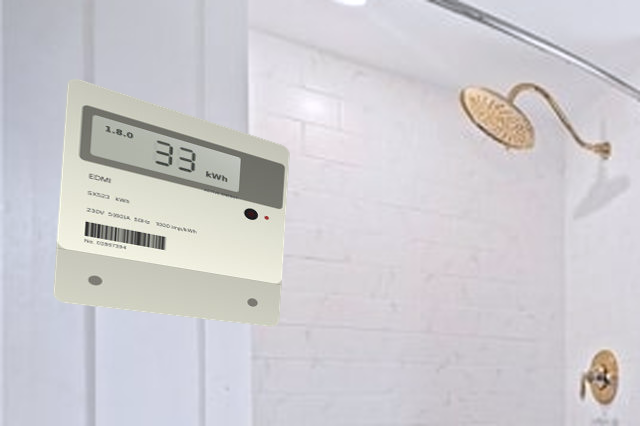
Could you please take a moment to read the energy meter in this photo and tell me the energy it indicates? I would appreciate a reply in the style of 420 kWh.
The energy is 33 kWh
